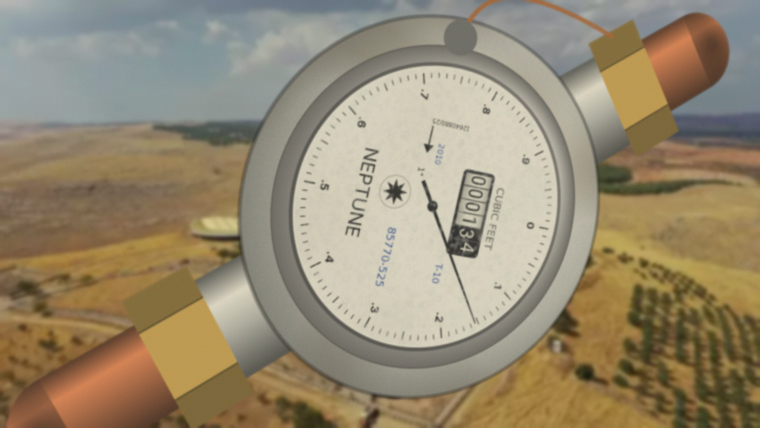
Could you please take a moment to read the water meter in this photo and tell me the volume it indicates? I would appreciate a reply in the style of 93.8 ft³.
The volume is 134.15 ft³
